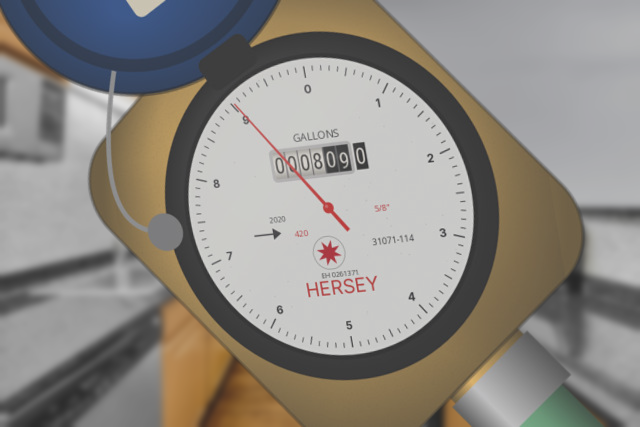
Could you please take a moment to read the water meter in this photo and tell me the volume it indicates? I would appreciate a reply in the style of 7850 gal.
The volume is 8089.0 gal
